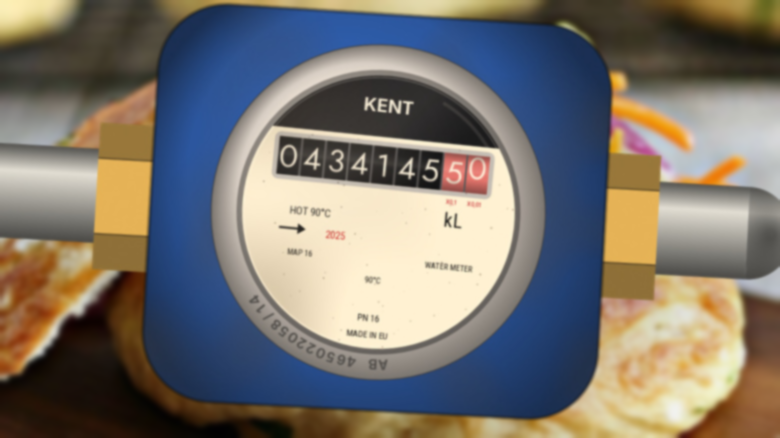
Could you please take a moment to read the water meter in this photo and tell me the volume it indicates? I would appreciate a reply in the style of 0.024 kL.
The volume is 434145.50 kL
